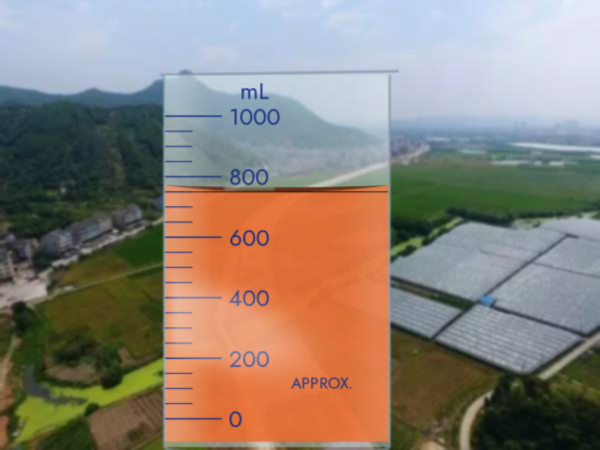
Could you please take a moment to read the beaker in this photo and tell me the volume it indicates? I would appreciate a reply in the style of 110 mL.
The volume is 750 mL
